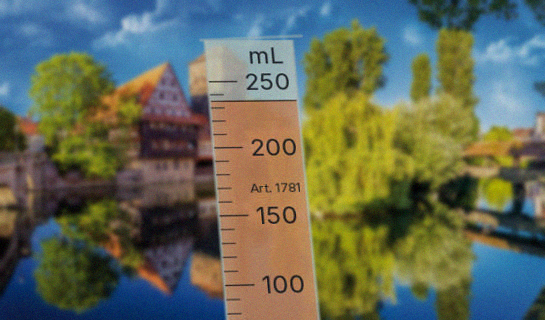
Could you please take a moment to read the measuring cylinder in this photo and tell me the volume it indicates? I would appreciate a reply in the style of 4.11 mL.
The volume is 235 mL
